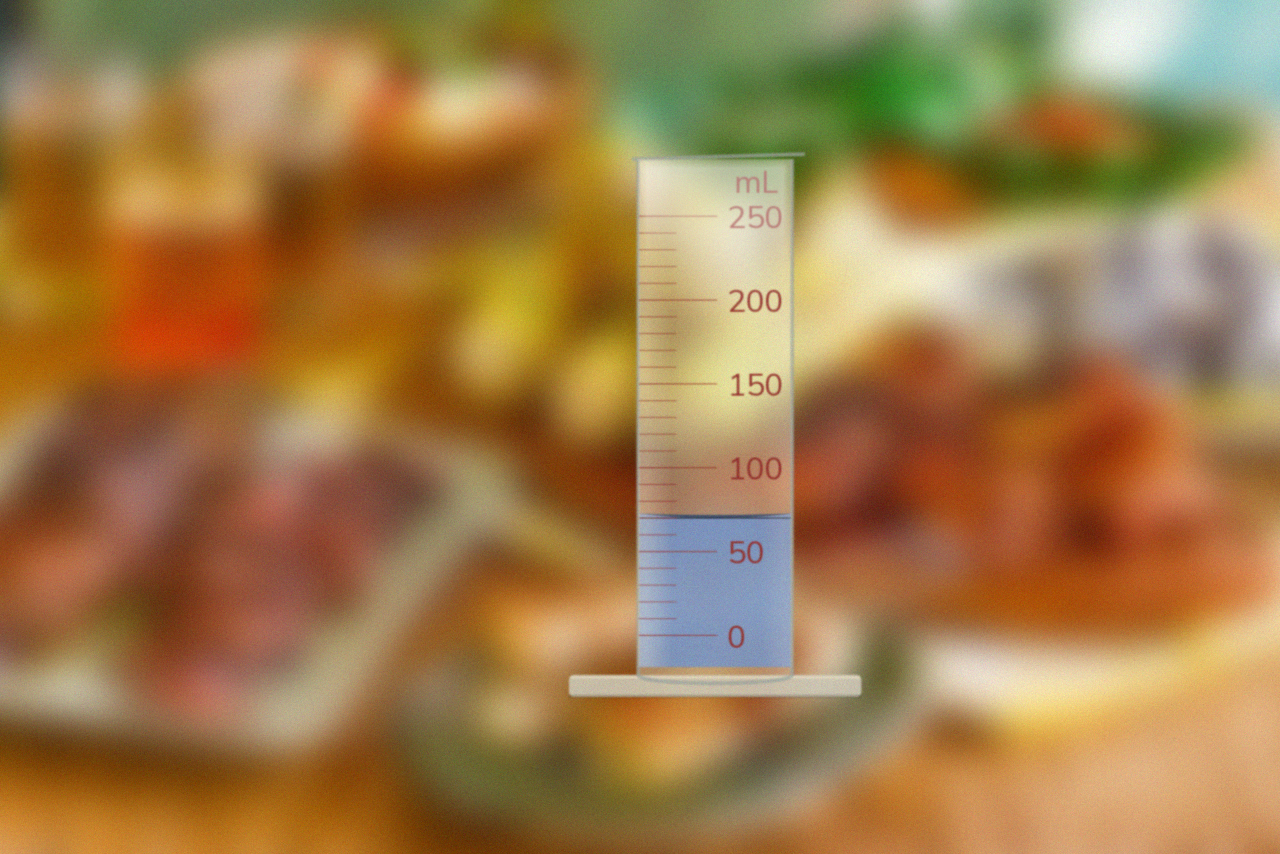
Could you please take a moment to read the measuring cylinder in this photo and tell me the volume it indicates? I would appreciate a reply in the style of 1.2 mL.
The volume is 70 mL
